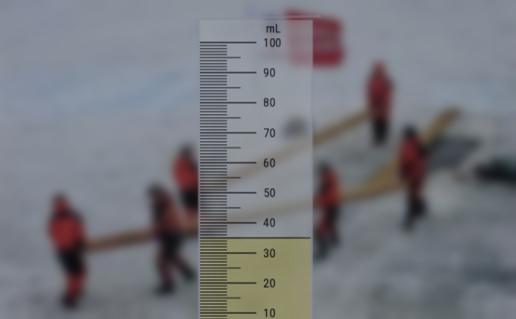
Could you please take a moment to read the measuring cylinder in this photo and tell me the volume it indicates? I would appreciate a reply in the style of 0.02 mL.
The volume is 35 mL
